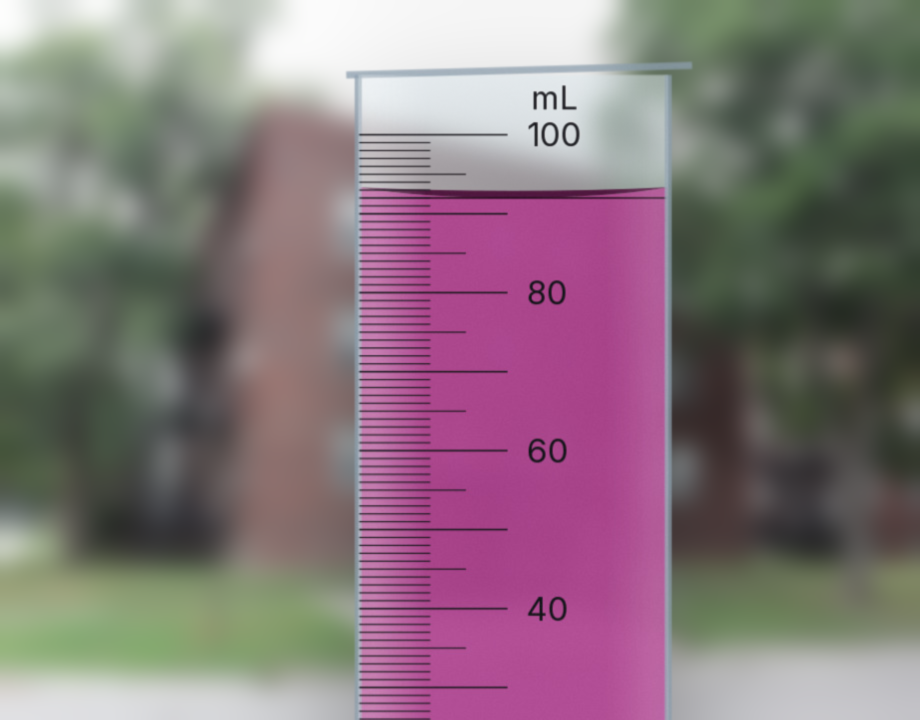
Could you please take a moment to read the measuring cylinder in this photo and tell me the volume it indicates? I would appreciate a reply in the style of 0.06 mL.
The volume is 92 mL
